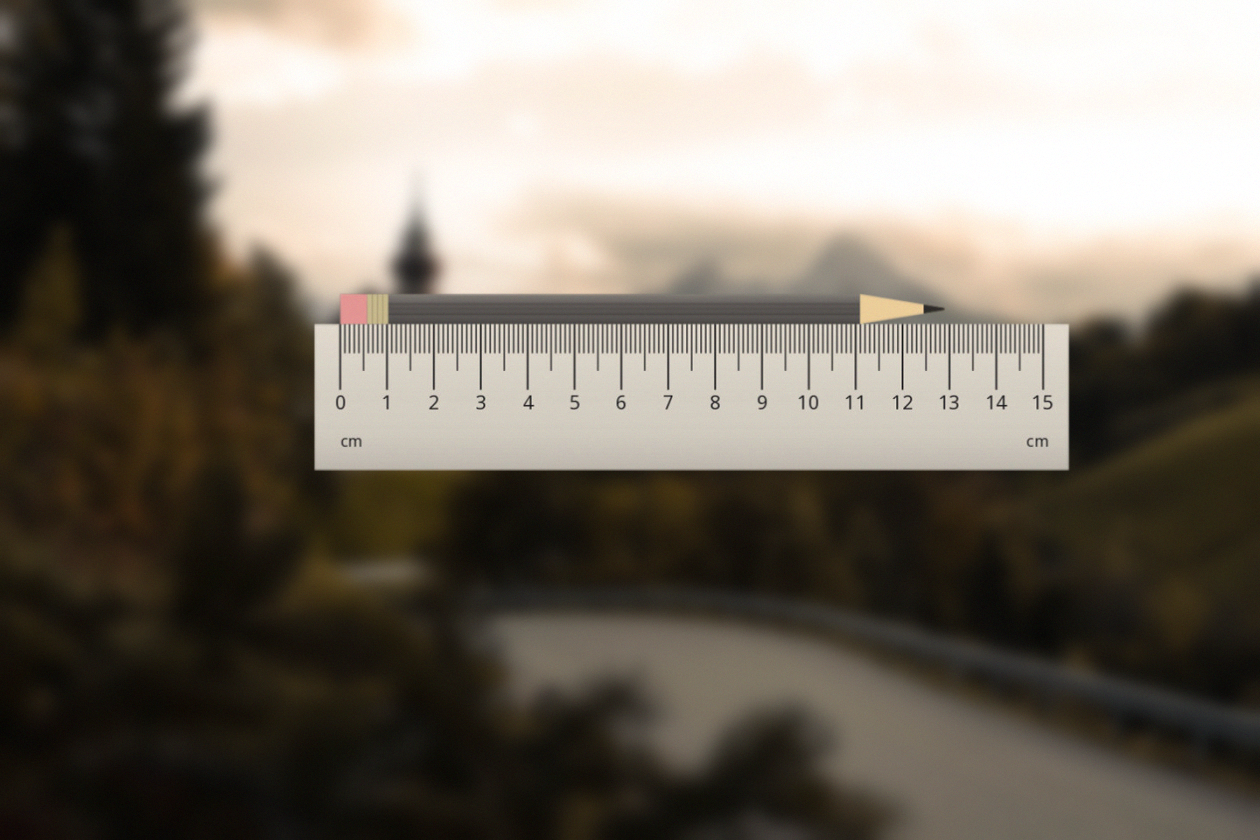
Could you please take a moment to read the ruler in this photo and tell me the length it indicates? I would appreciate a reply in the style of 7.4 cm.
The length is 12.9 cm
